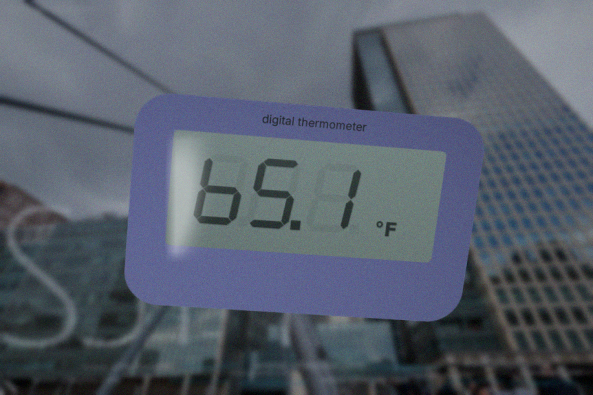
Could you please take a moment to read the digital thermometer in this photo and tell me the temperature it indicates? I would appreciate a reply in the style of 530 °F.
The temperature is 65.1 °F
